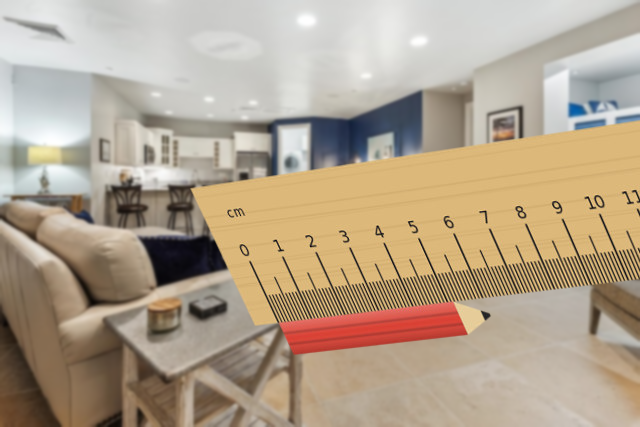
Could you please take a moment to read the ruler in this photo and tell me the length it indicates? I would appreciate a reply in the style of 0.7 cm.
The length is 6 cm
